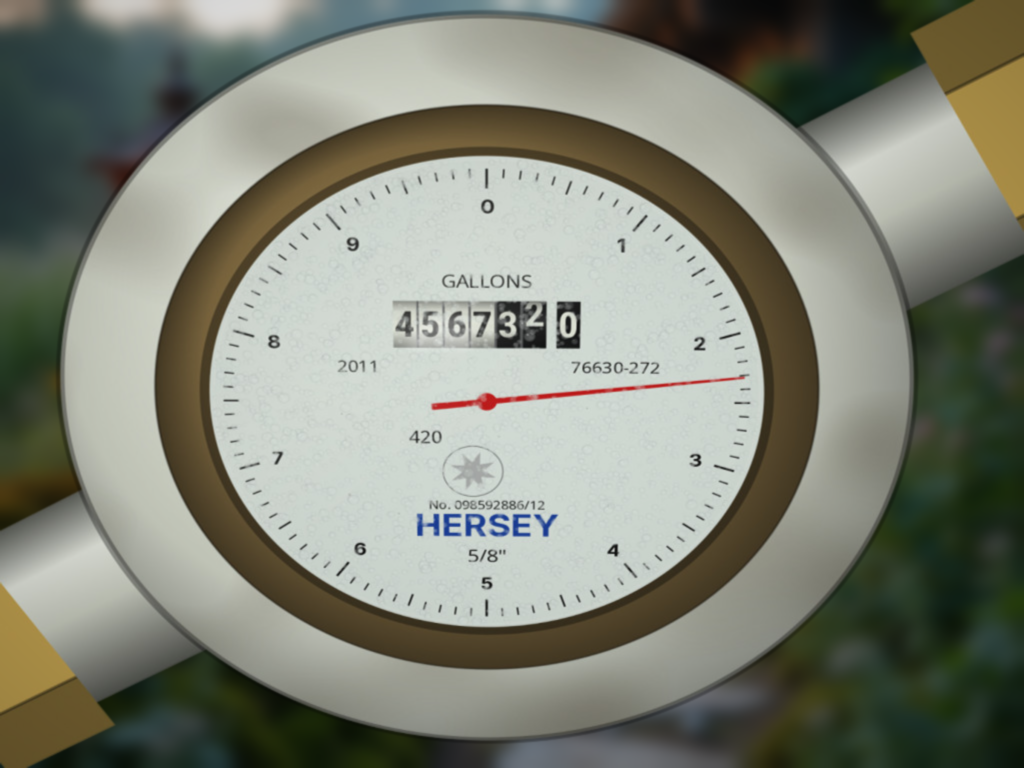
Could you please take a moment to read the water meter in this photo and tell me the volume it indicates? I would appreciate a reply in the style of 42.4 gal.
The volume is 4567322.3 gal
